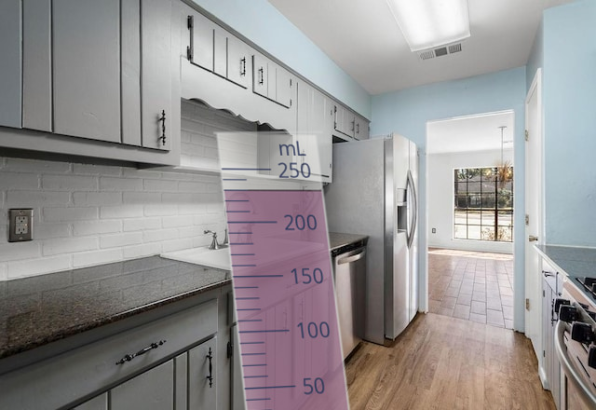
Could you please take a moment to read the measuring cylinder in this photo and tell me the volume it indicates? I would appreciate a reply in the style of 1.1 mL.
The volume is 230 mL
